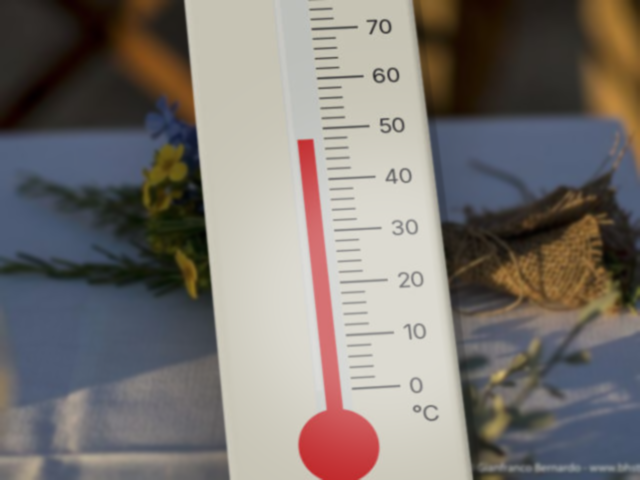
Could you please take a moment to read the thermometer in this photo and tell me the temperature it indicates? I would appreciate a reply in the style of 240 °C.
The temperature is 48 °C
